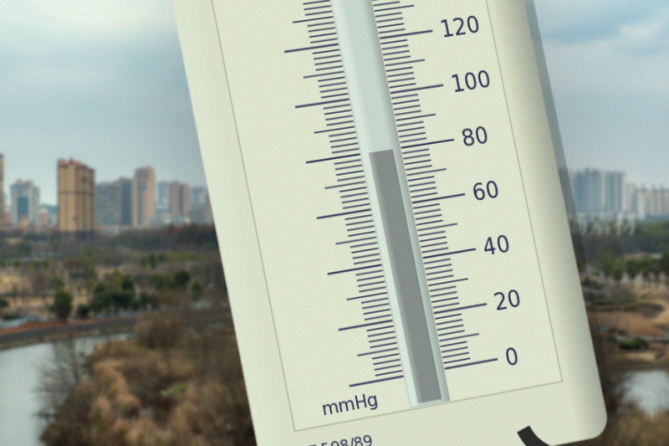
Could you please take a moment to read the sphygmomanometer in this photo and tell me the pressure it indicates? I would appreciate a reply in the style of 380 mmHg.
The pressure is 80 mmHg
